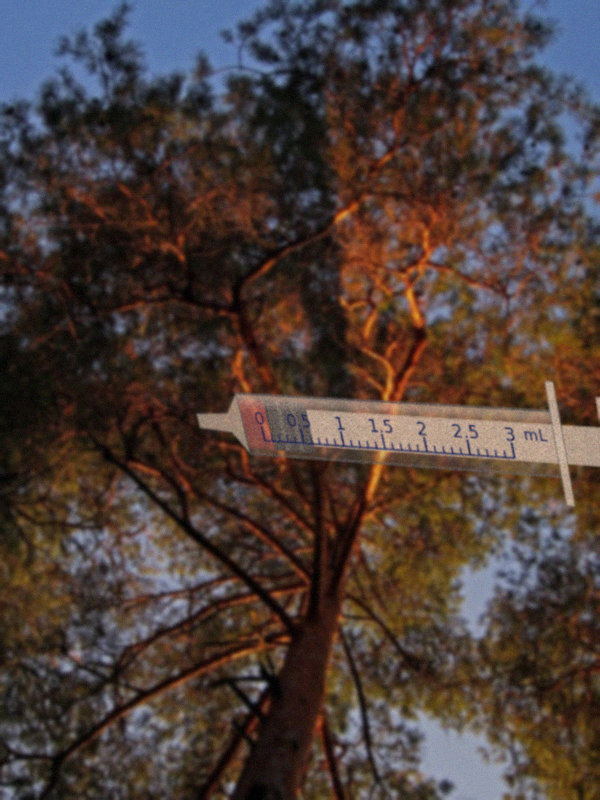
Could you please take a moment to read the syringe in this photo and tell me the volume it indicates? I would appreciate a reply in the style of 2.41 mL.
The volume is 0.1 mL
